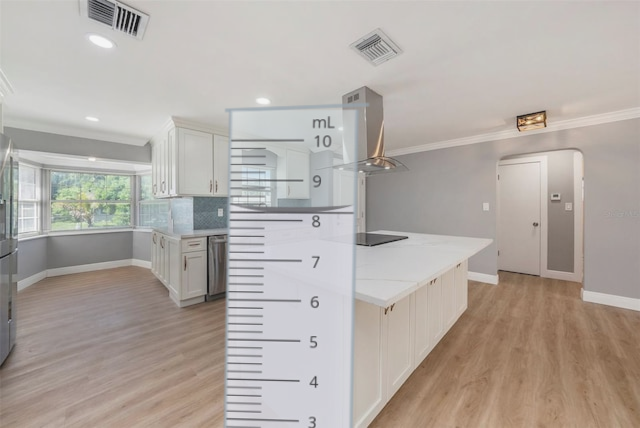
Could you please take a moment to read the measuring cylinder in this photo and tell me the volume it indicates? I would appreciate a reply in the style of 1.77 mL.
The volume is 8.2 mL
